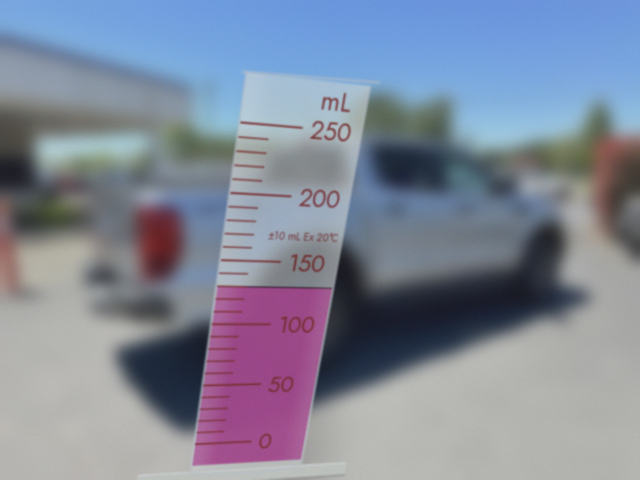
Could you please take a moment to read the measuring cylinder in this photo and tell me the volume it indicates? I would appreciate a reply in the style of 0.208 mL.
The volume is 130 mL
